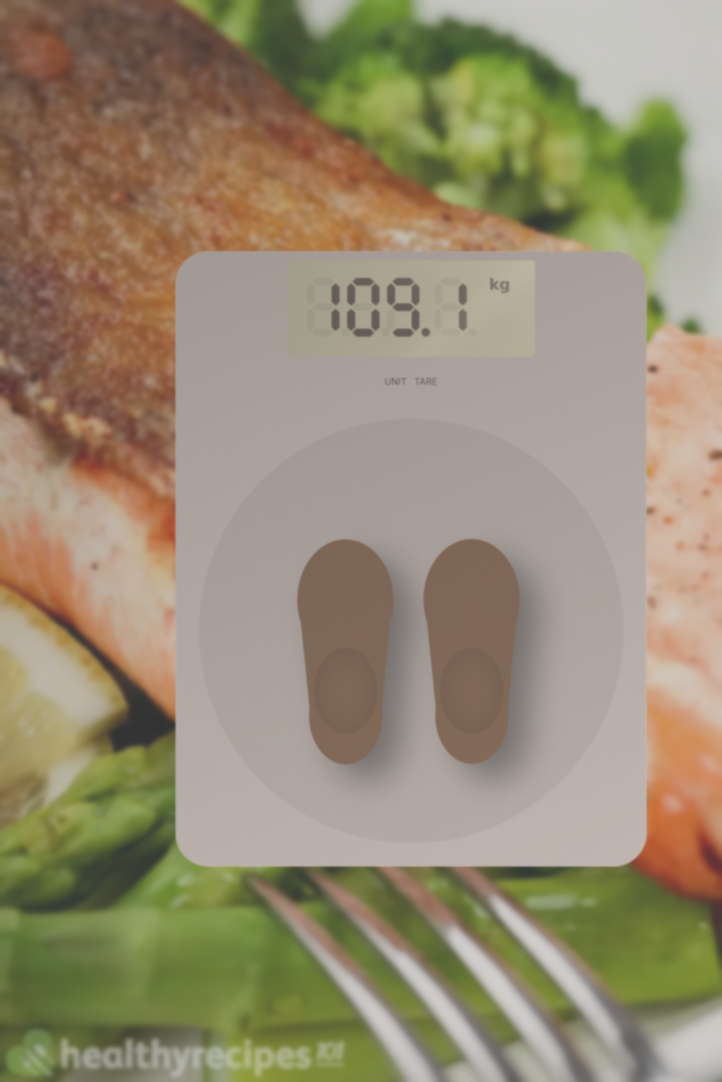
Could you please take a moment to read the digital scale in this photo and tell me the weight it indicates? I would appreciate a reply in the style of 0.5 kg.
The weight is 109.1 kg
